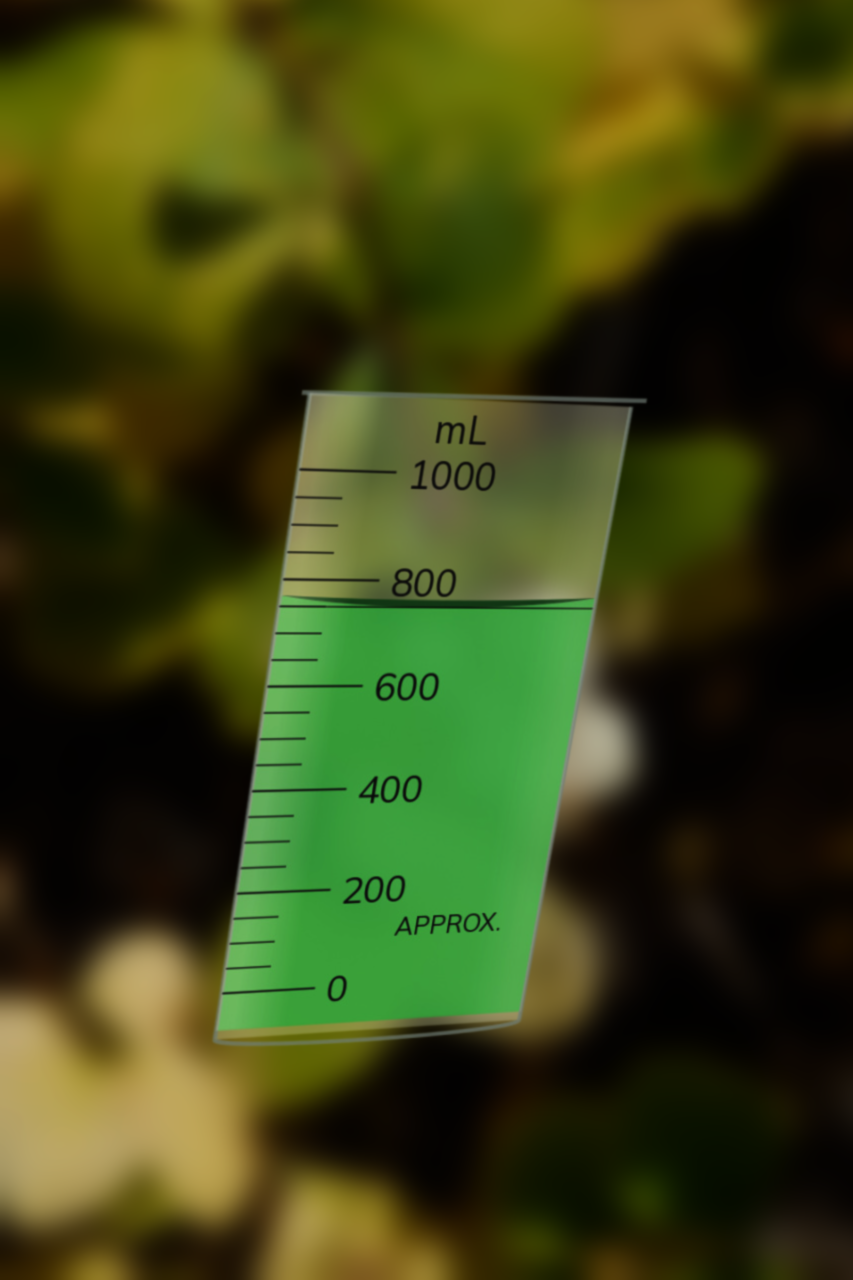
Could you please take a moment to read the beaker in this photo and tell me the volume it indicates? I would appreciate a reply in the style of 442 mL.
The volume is 750 mL
